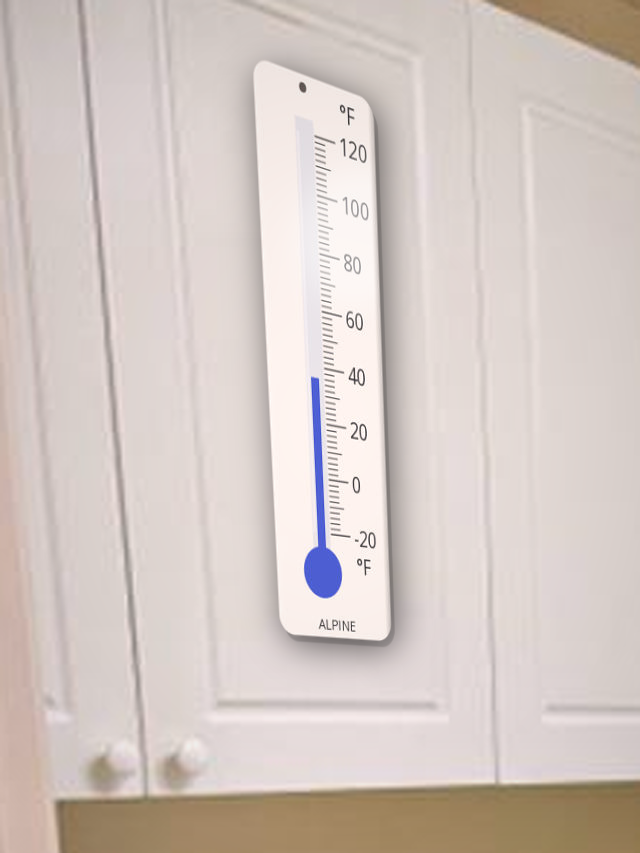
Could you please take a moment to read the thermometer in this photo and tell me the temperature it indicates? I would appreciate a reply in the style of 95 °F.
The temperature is 36 °F
